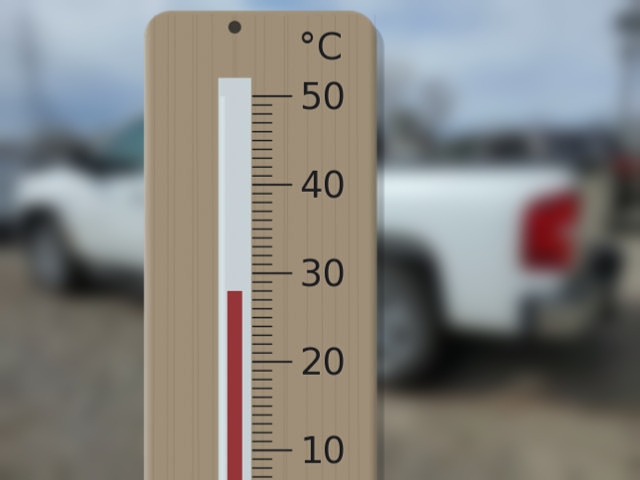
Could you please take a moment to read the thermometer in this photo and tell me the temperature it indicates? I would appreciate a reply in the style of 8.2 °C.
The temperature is 28 °C
